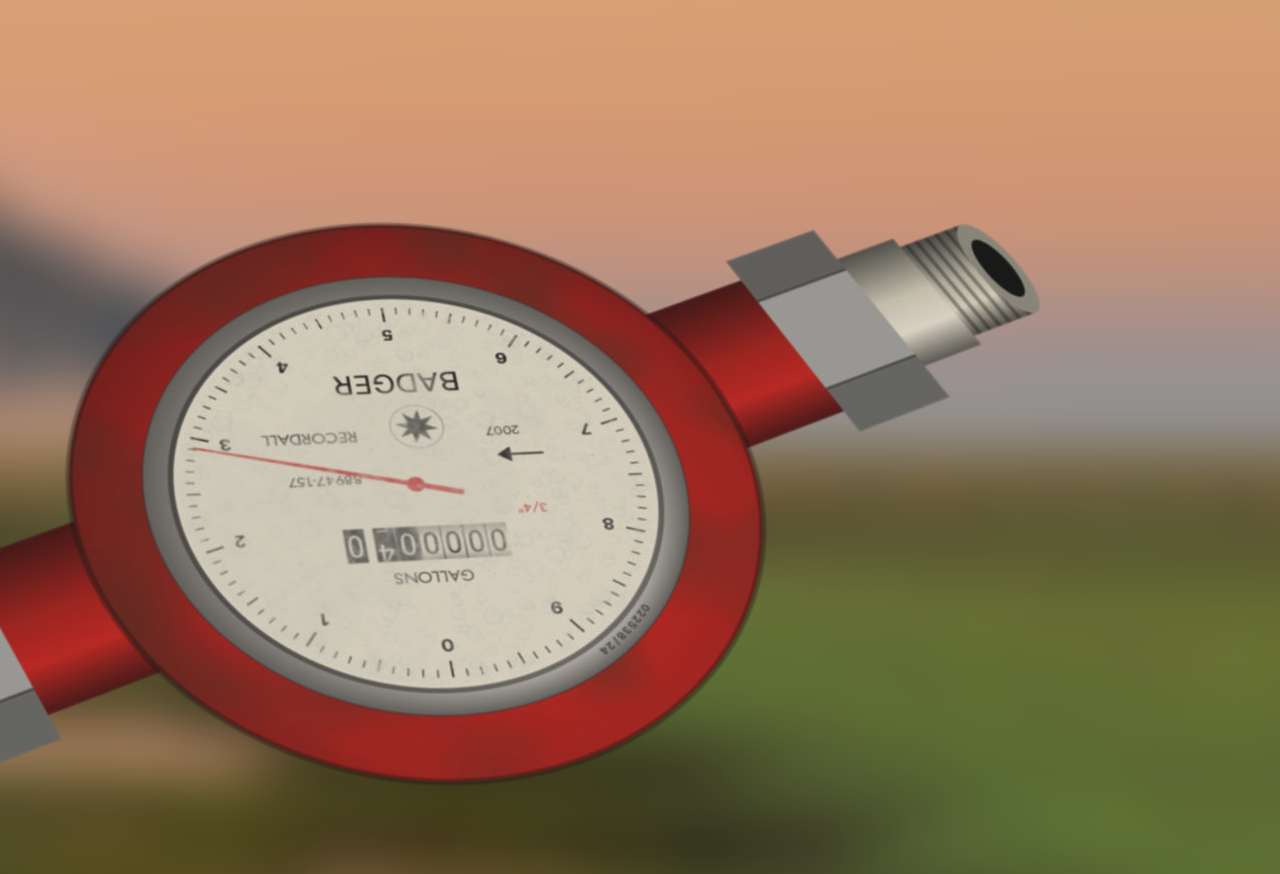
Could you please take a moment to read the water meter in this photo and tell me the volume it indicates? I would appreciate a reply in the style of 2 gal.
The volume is 42.9 gal
